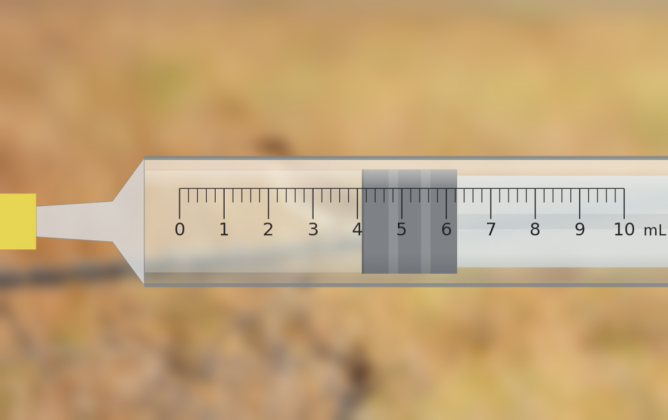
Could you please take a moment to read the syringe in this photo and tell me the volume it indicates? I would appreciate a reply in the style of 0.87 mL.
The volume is 4.1 mL
